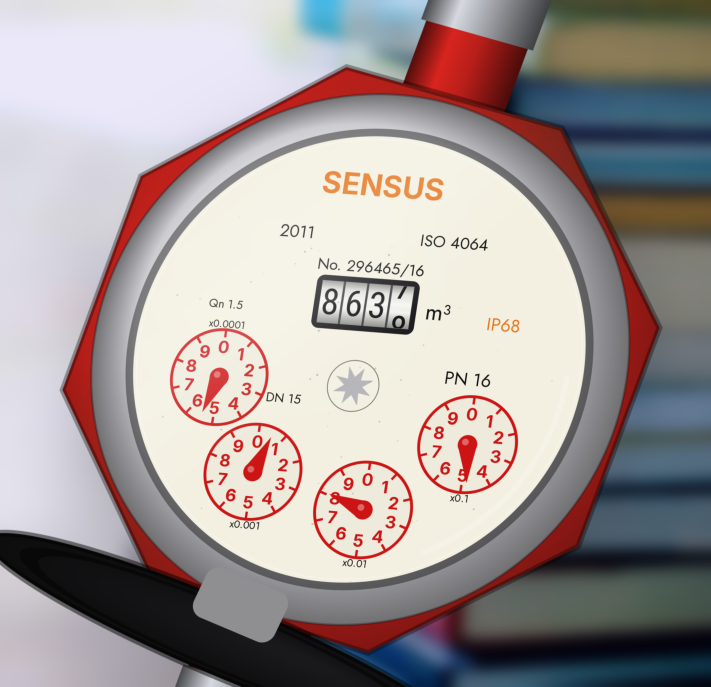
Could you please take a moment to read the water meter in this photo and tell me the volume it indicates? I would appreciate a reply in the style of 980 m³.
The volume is 8637.4805 m³
